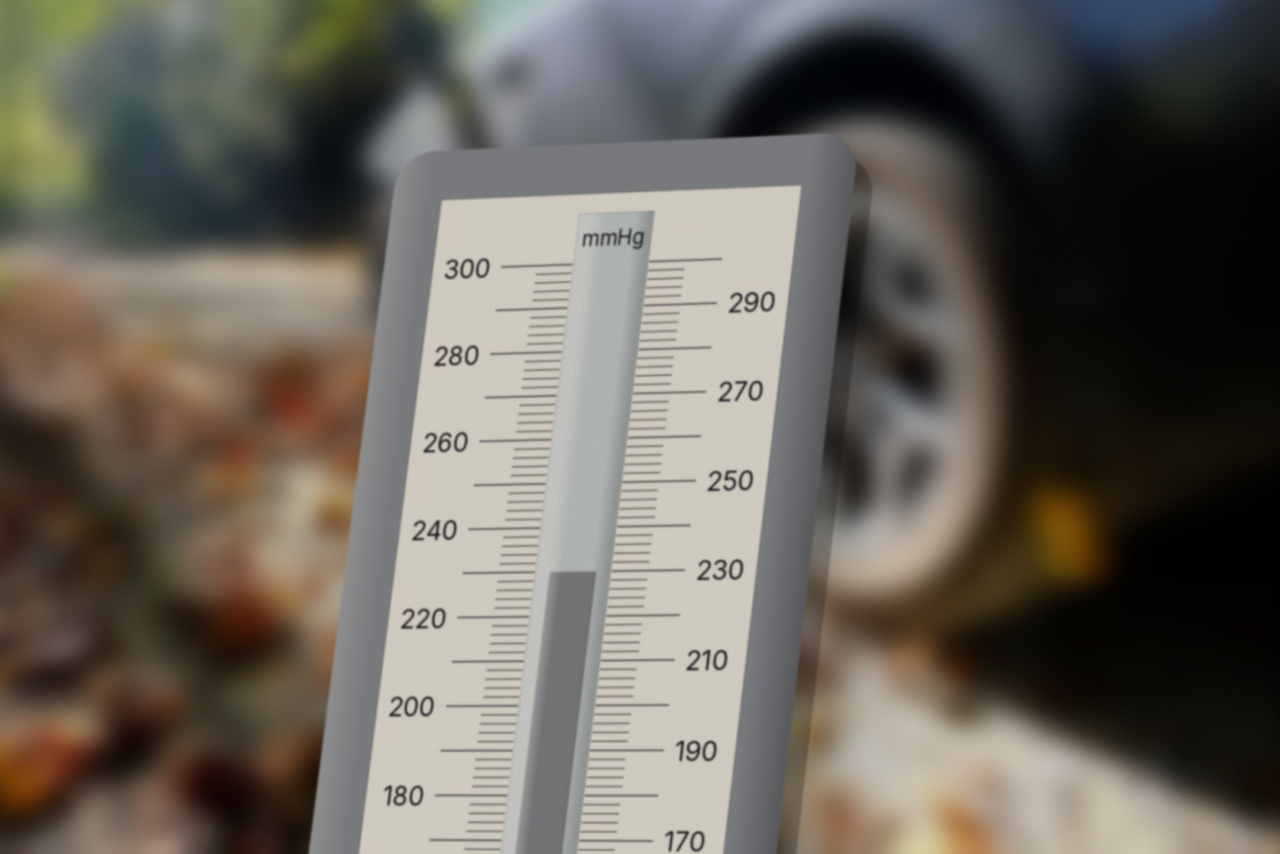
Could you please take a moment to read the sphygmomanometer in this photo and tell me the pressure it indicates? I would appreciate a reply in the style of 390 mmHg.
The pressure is 230 mmHg
